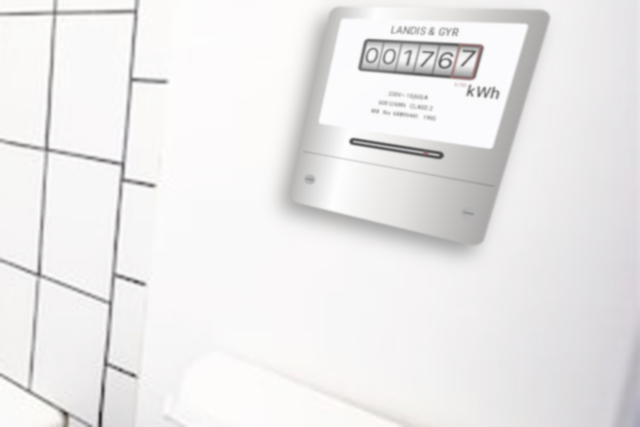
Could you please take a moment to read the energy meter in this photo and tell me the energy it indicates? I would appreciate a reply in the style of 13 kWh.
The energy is 176.7 kWh
